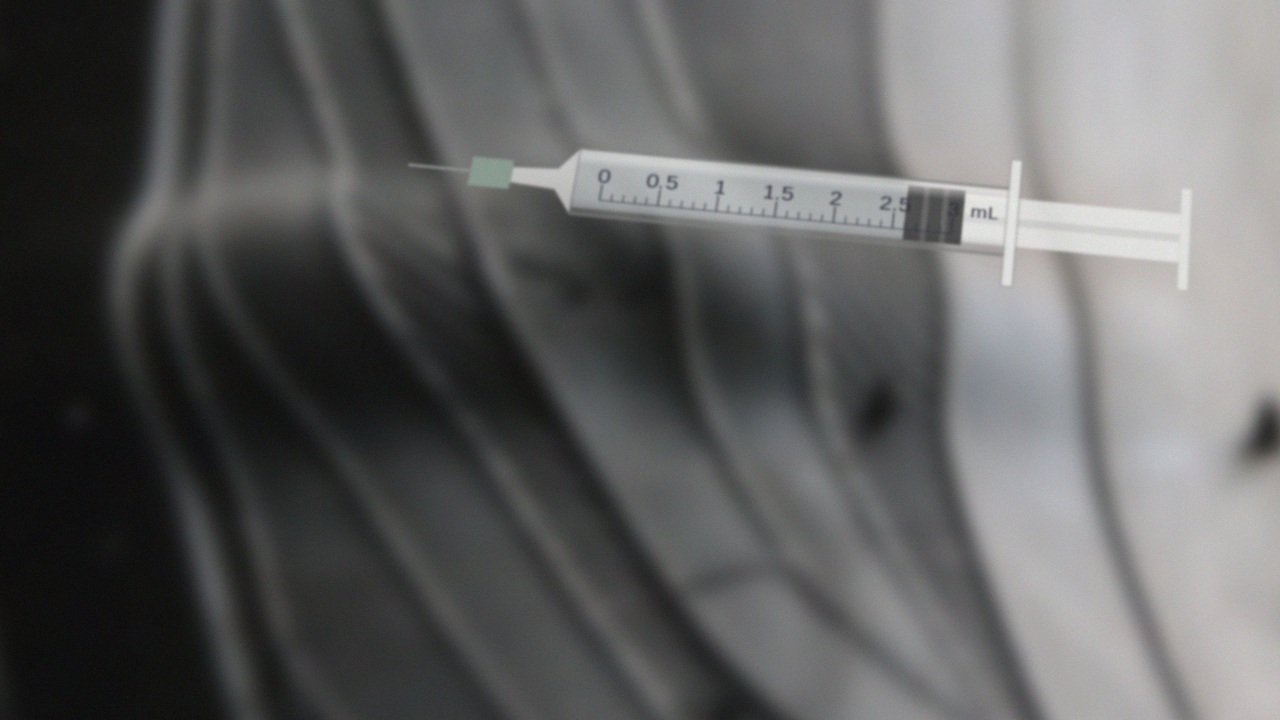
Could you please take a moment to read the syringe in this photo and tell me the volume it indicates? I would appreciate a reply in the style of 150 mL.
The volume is 2.6 mL
